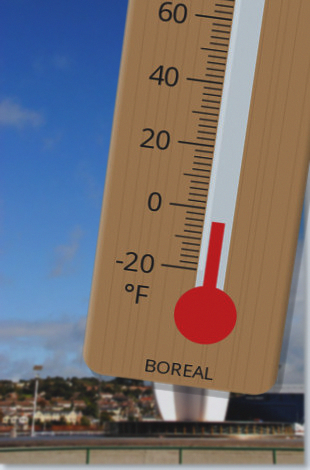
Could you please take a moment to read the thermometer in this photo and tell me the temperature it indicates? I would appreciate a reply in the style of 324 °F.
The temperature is -4 °F
